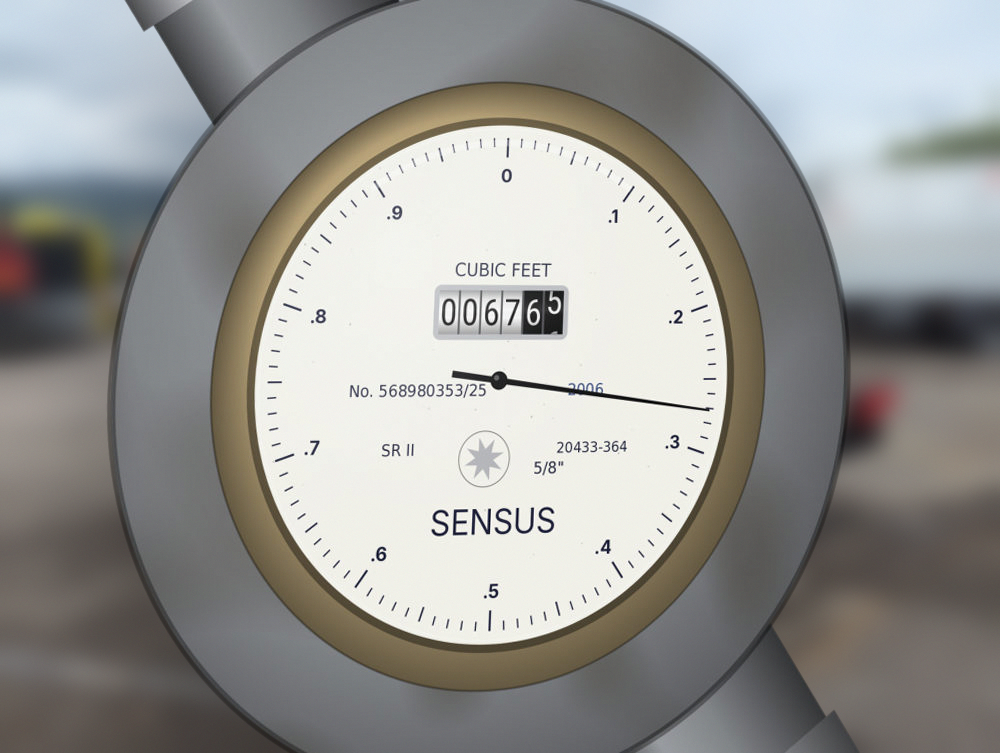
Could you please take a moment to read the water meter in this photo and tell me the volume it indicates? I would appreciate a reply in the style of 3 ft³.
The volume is 6765.27 ft³
